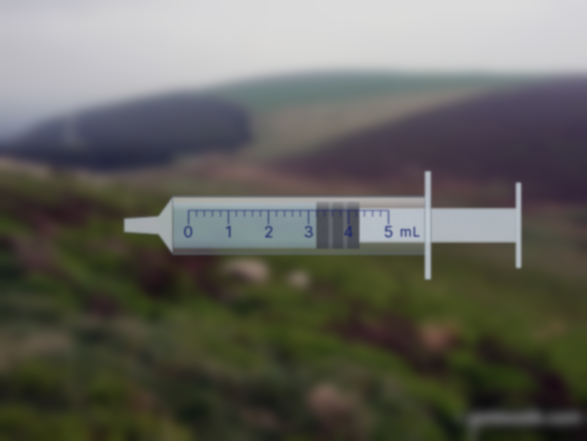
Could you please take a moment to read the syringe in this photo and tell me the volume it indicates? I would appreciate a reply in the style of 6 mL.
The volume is 3.2 mL
